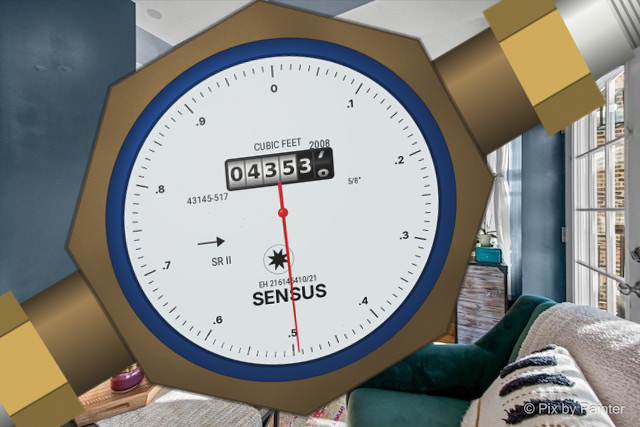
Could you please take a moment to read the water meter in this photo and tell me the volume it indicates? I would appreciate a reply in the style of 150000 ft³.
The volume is 43537.49 ft³
